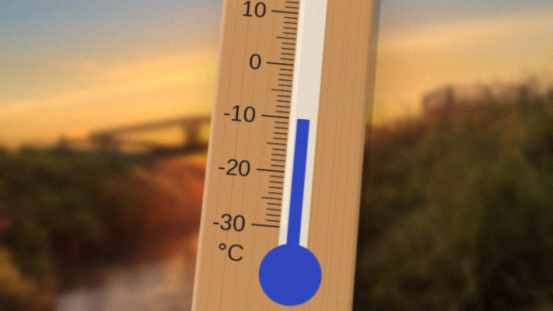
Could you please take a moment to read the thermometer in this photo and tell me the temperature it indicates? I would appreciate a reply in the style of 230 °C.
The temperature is -10 °C
